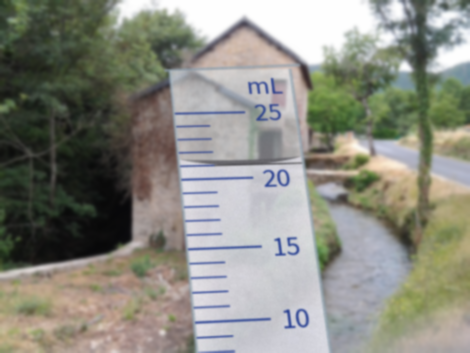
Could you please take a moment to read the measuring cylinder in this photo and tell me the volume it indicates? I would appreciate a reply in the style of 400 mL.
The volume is 21 mL
